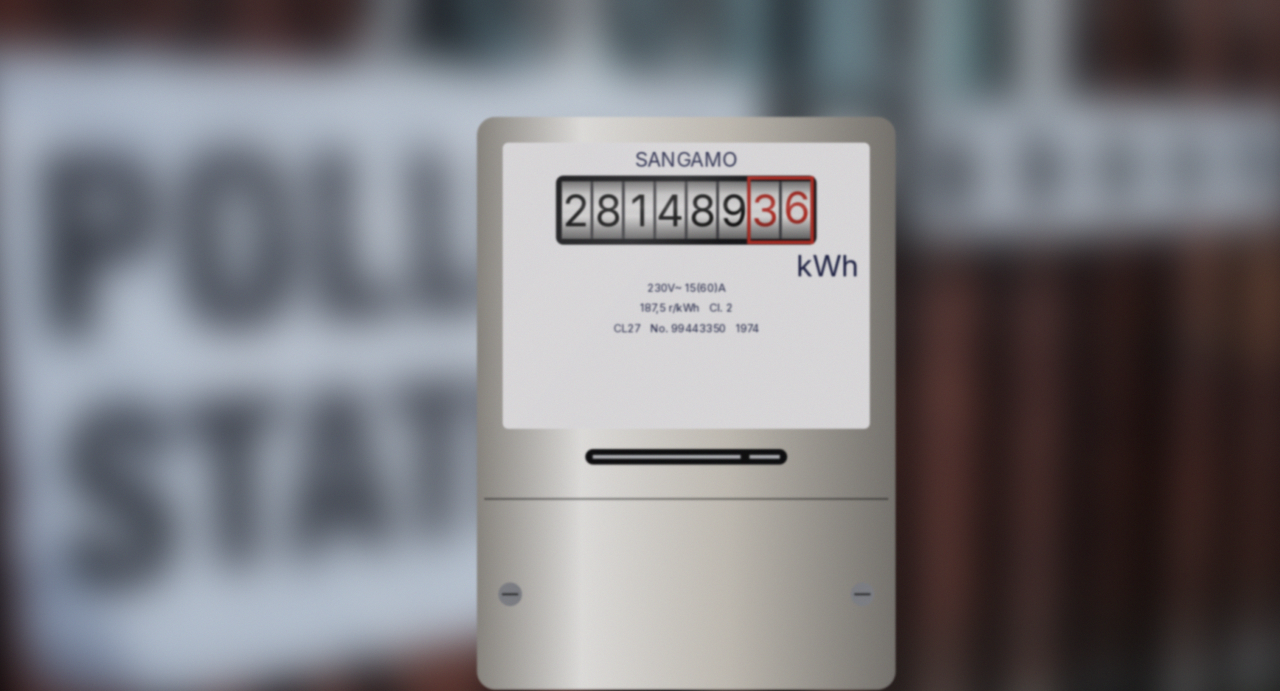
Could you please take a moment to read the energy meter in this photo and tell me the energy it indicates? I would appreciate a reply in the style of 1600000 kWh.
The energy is 281489.36 kWh
